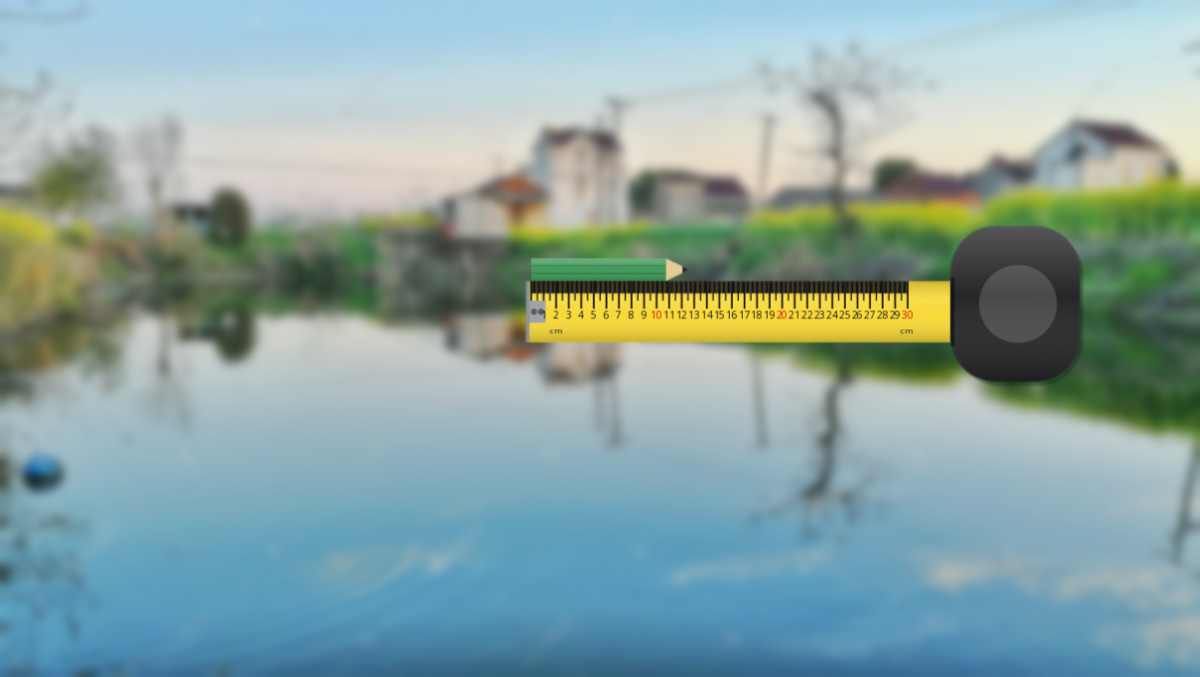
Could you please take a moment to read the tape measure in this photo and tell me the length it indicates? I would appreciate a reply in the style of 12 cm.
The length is 12.5 cm
